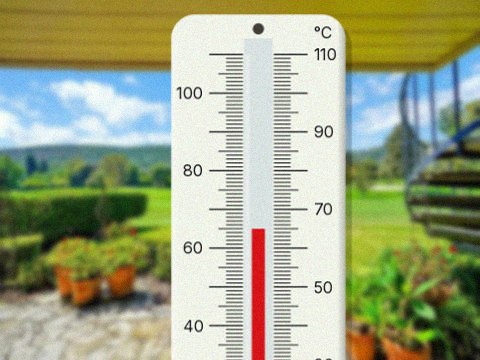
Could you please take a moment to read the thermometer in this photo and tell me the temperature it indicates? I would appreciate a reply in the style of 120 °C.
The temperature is 65 °C
